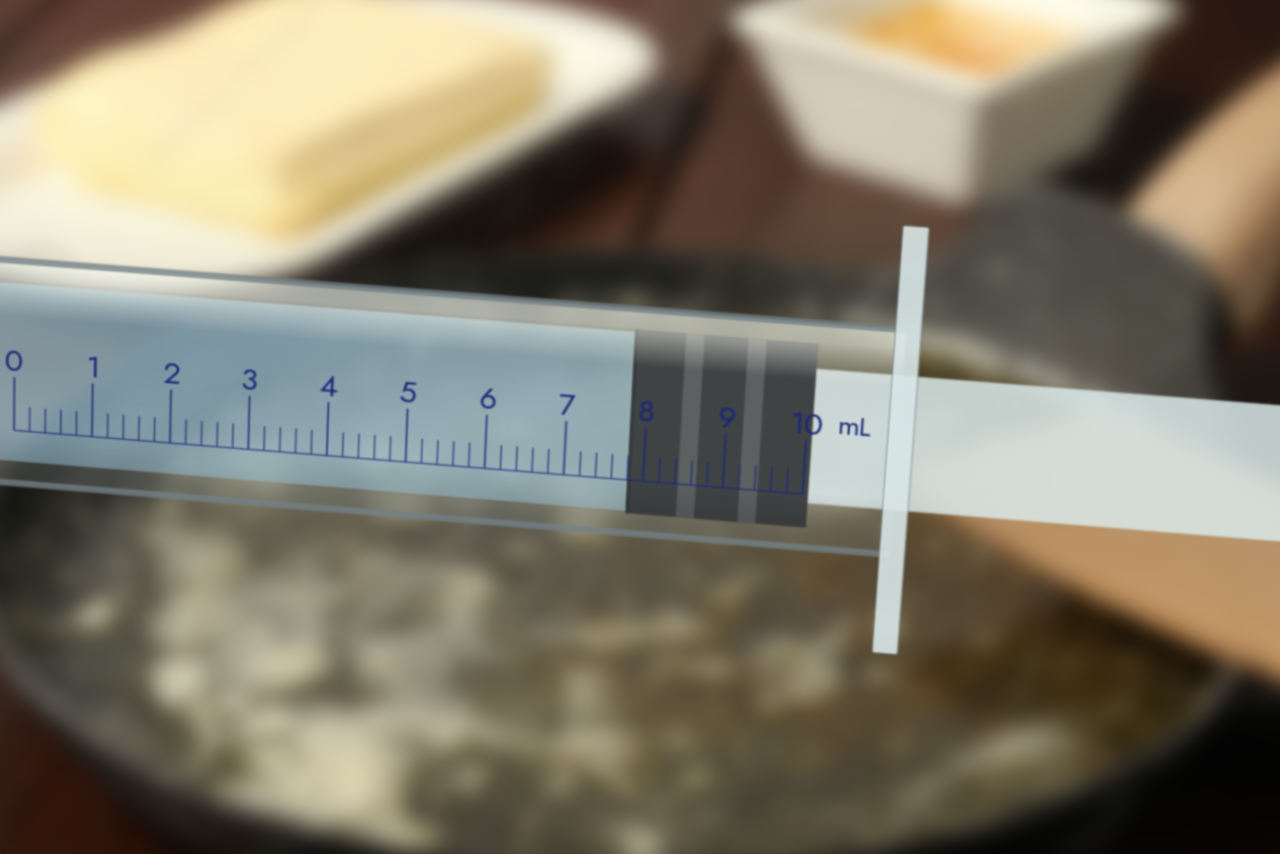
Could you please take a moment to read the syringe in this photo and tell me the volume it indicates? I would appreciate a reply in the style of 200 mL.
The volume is 7.8 mL
